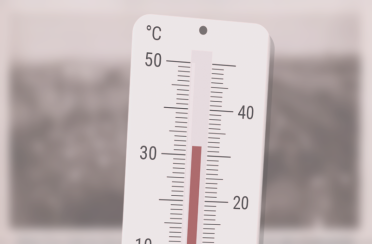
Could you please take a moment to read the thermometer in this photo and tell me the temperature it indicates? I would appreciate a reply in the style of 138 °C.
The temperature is 32 °C
